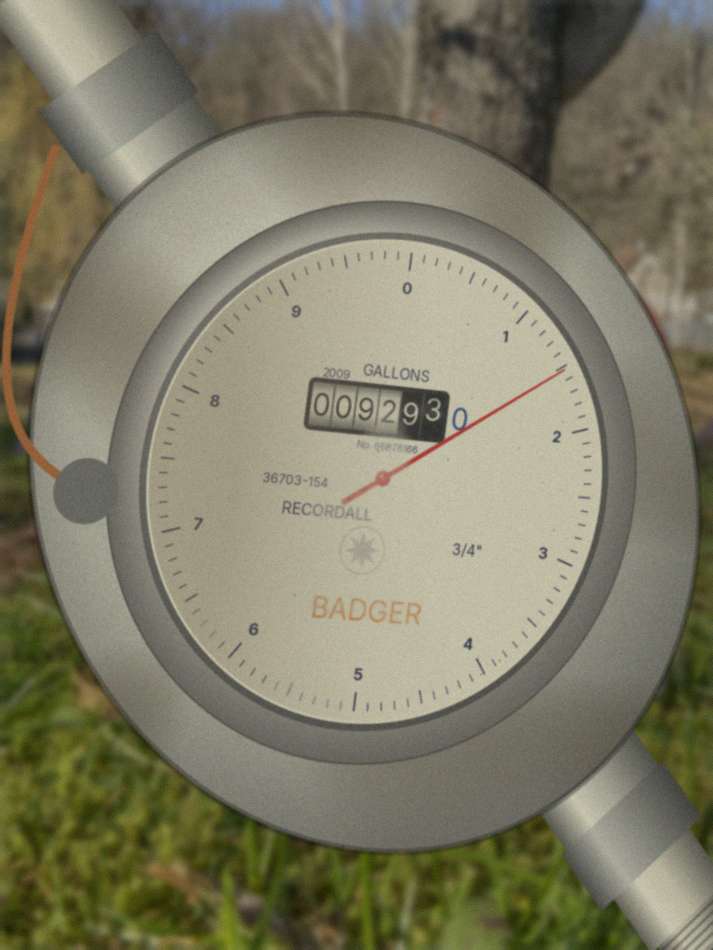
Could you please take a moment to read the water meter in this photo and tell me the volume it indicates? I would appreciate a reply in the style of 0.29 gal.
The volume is 92931.5 gal
